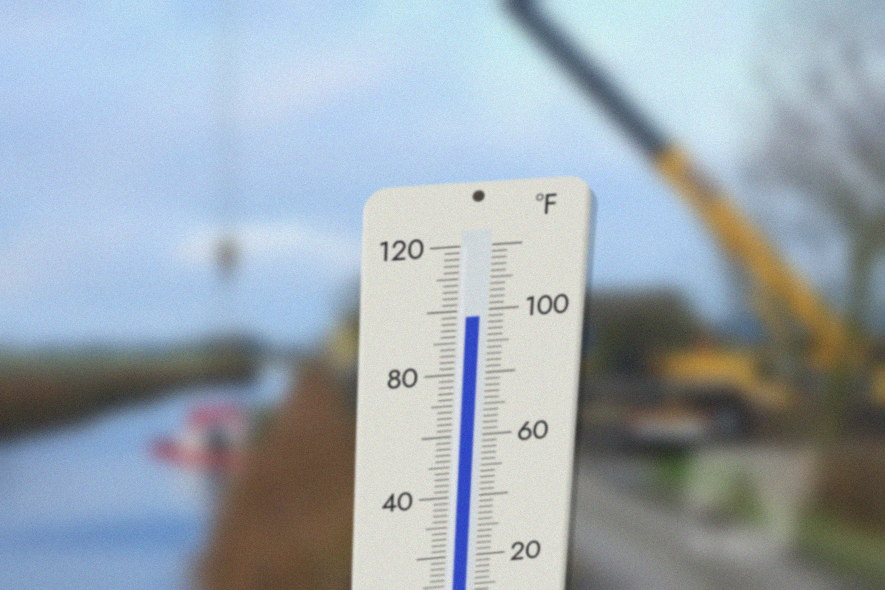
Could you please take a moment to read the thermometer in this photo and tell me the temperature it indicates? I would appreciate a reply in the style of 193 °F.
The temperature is 98 °F
